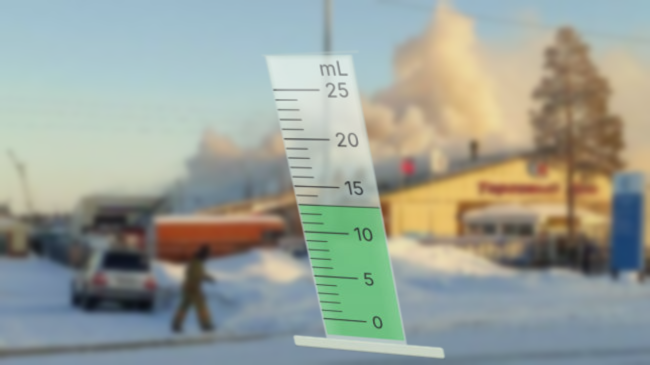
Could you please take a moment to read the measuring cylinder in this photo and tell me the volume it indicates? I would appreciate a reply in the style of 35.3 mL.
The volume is 13 mL
